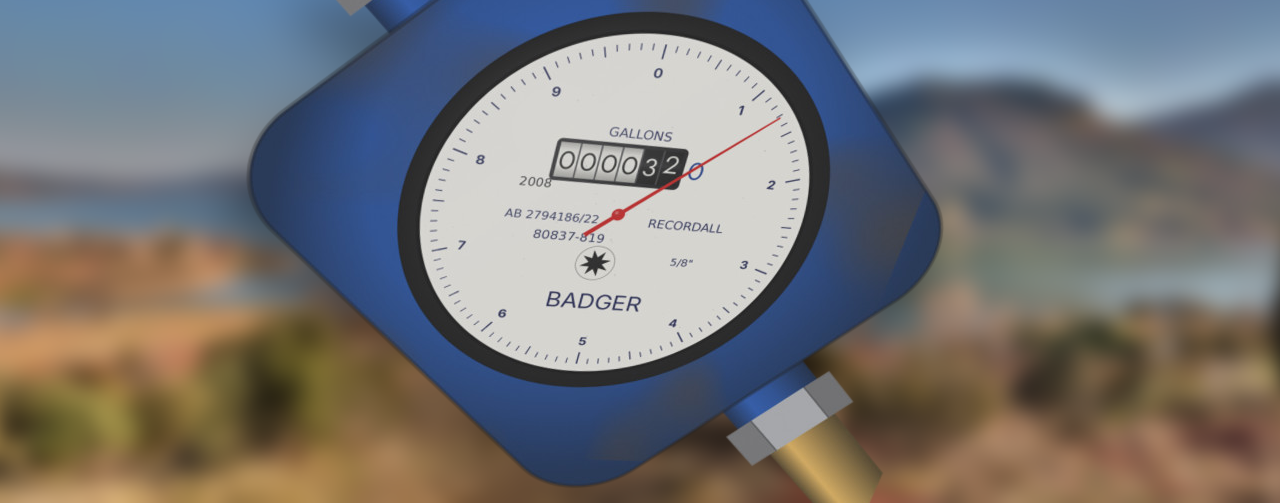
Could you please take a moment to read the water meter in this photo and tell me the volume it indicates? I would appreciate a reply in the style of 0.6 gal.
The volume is 321.3 gal
